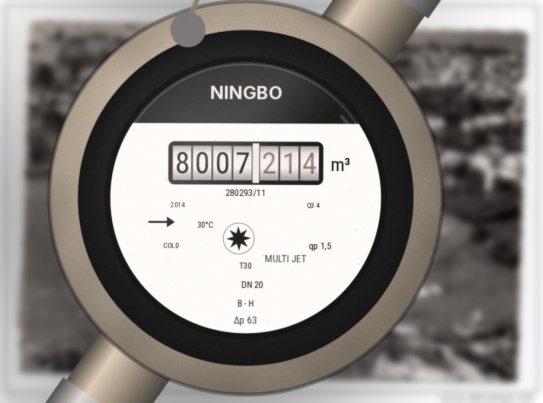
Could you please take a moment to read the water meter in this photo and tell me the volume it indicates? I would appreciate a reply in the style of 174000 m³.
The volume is 8007.214 m³
